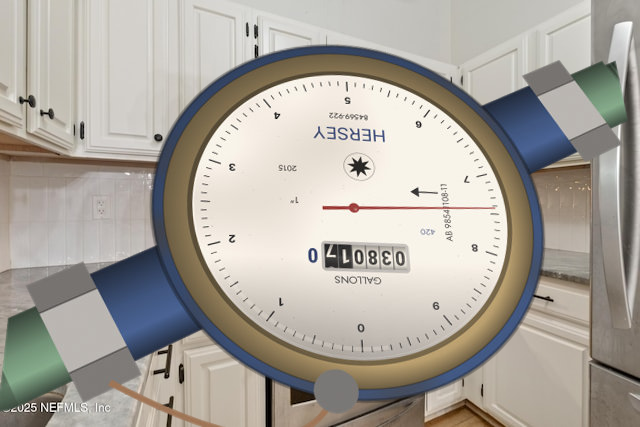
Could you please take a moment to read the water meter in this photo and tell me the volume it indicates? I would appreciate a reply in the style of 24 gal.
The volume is 380167.4 gal
